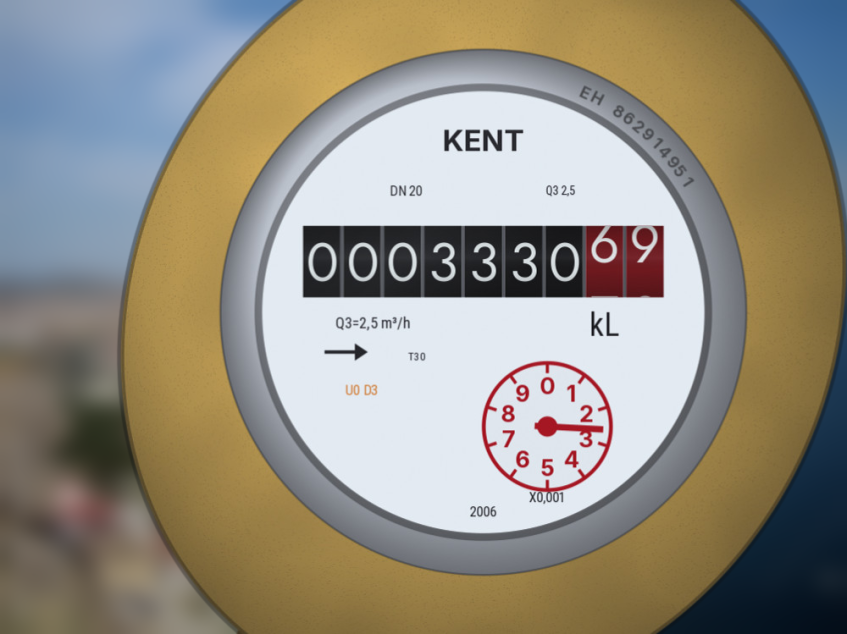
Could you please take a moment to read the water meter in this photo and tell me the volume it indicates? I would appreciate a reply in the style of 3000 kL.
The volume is 3330.692 kL
